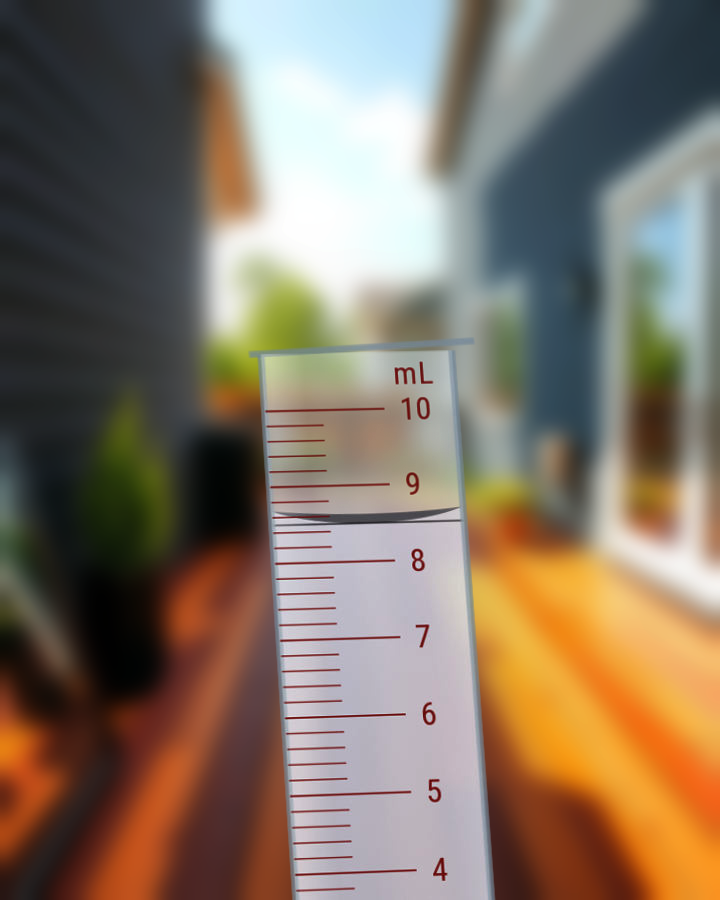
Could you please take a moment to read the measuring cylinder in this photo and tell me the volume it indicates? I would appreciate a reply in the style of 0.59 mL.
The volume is 8.5 mL
